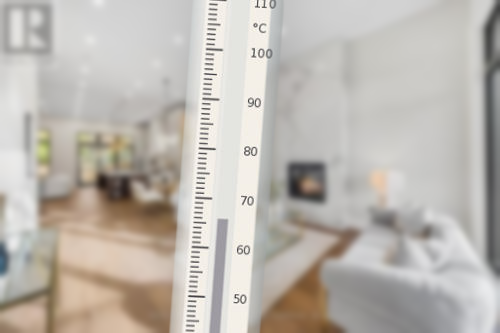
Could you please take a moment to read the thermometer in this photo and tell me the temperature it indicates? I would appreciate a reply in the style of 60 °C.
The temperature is 66 °C
